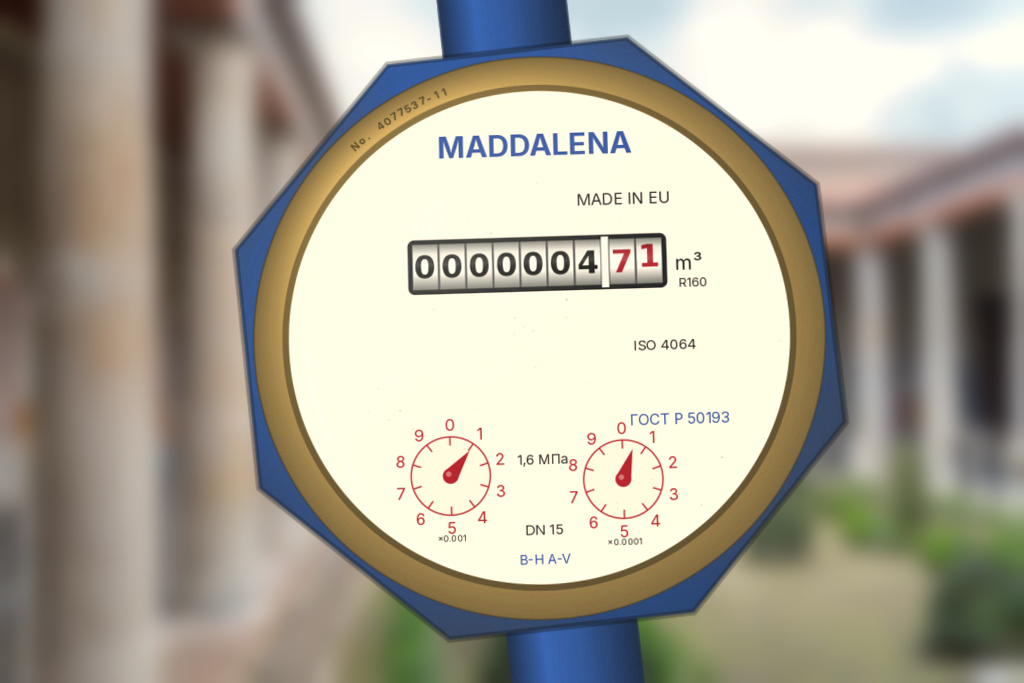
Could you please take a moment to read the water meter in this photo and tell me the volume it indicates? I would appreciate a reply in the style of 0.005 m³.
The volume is 4.7110 m³
